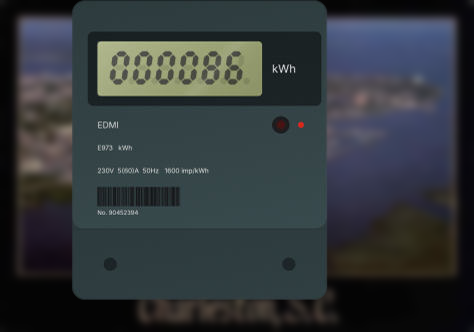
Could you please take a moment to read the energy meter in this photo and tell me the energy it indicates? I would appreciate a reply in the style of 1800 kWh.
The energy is 86 kWh
